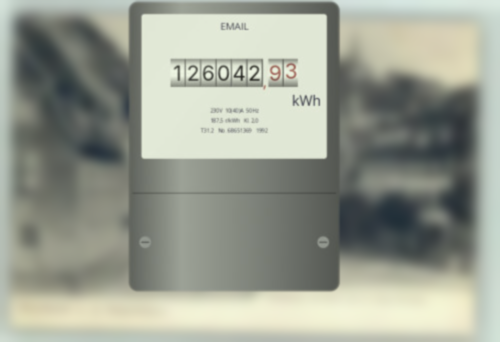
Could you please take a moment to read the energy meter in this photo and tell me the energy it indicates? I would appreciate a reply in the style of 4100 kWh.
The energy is 126042.93 kWh
